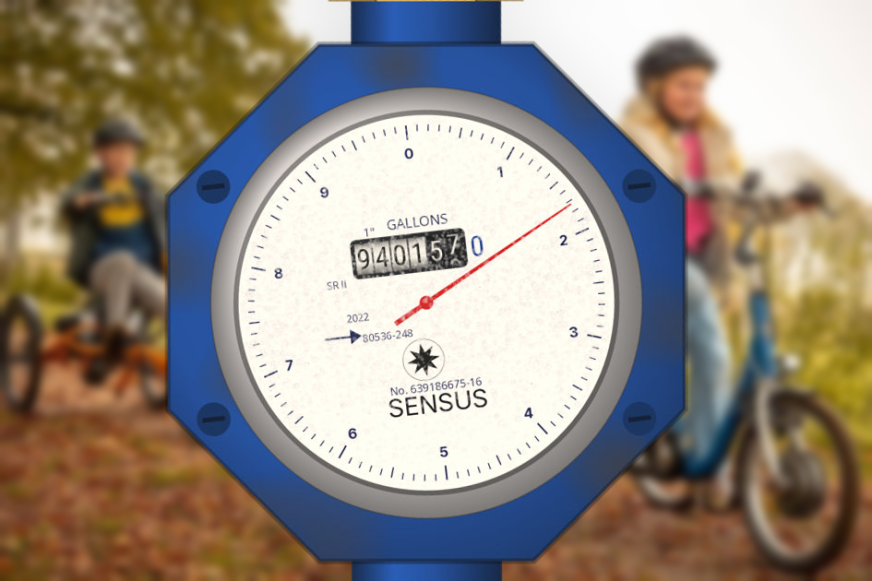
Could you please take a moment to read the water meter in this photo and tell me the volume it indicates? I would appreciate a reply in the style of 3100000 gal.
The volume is 9401571.7 gal
